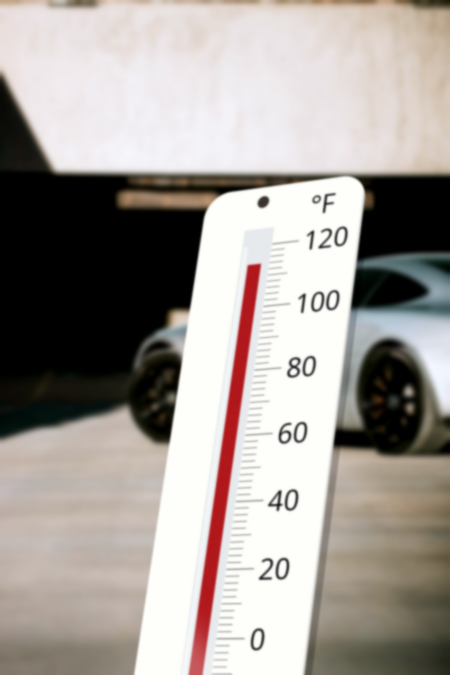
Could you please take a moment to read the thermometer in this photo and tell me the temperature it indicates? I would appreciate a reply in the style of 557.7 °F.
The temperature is 114 °F
